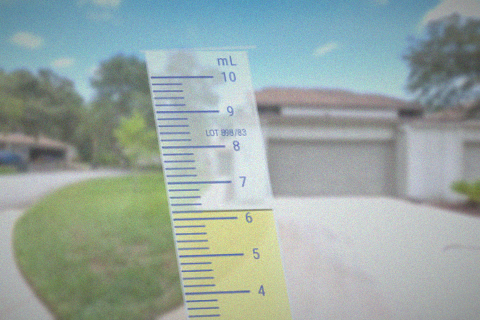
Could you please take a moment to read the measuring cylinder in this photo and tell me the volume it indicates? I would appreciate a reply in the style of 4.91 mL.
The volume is 6.2 mL
